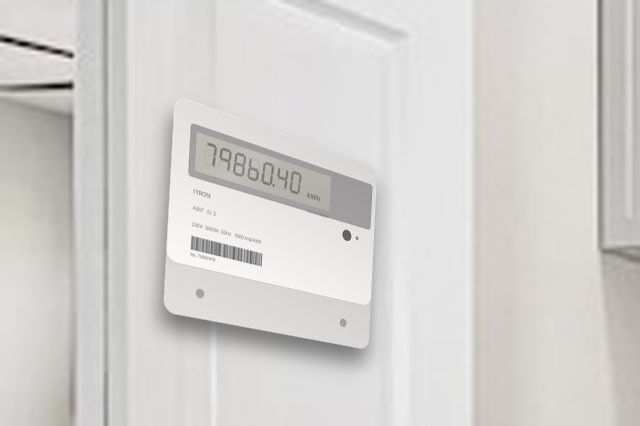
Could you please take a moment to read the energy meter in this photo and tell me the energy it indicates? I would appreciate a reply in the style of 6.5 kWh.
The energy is 79860.40 kWh
